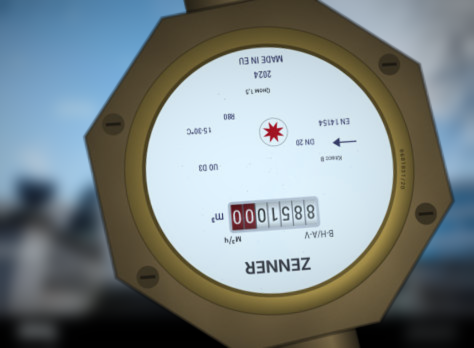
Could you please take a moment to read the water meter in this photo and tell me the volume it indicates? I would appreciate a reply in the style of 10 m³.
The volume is 88510.00 m³
